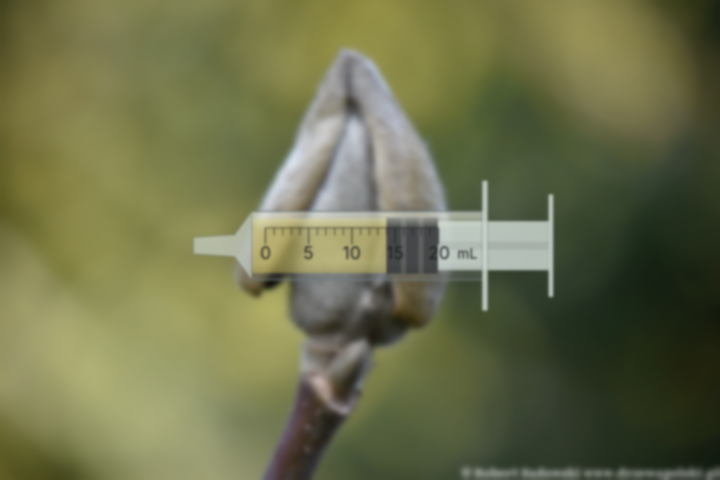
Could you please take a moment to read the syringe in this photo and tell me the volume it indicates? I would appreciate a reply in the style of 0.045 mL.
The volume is 14 mL
